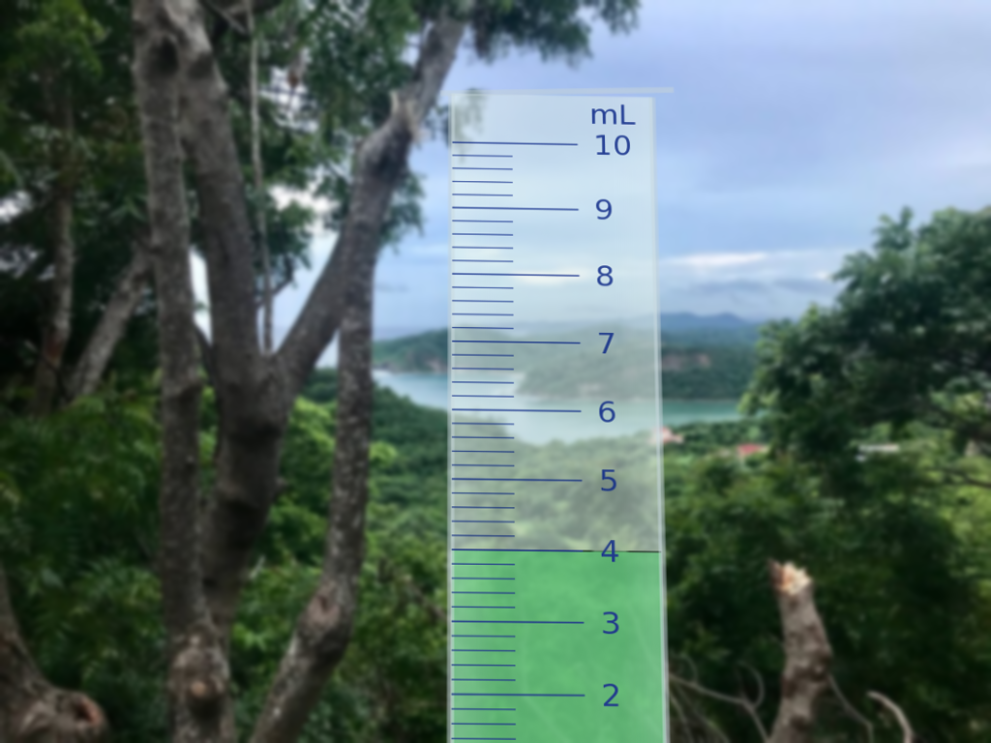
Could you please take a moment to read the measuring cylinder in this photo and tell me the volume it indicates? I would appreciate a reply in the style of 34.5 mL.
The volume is 4 mL
